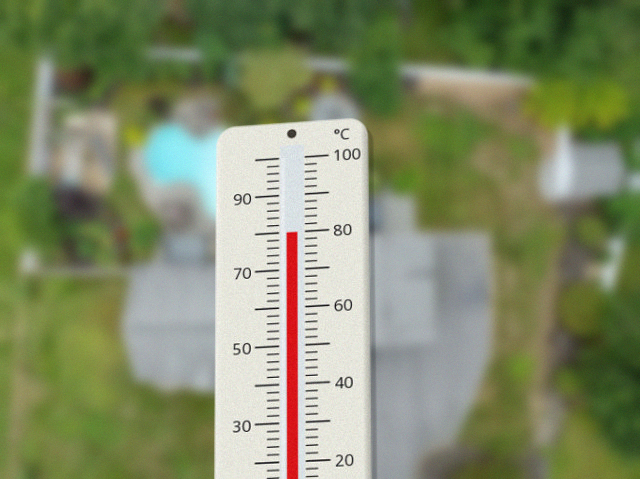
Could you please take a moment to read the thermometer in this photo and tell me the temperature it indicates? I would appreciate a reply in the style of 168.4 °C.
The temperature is 80 °C
